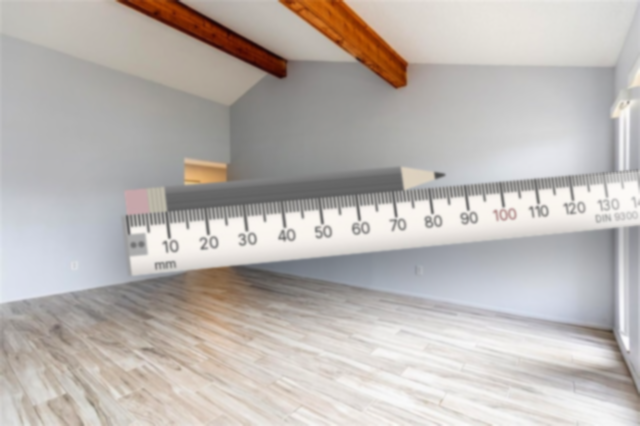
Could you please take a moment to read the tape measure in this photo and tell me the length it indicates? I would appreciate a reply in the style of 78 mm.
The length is 85 mm
